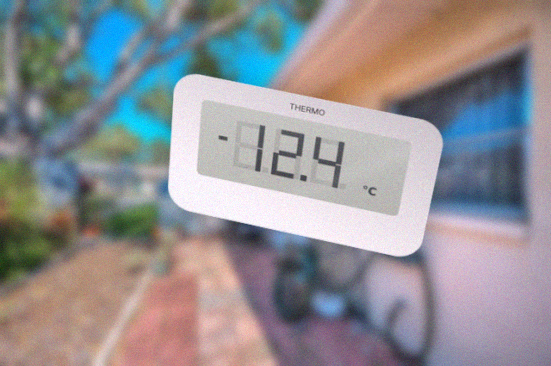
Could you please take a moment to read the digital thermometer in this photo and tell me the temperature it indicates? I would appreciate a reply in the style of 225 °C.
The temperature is -12.4 °C
